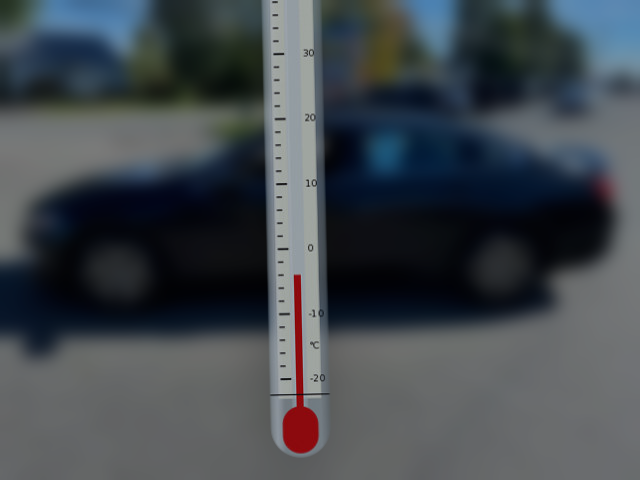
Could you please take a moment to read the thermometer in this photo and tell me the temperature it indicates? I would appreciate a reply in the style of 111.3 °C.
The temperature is -4 °C
